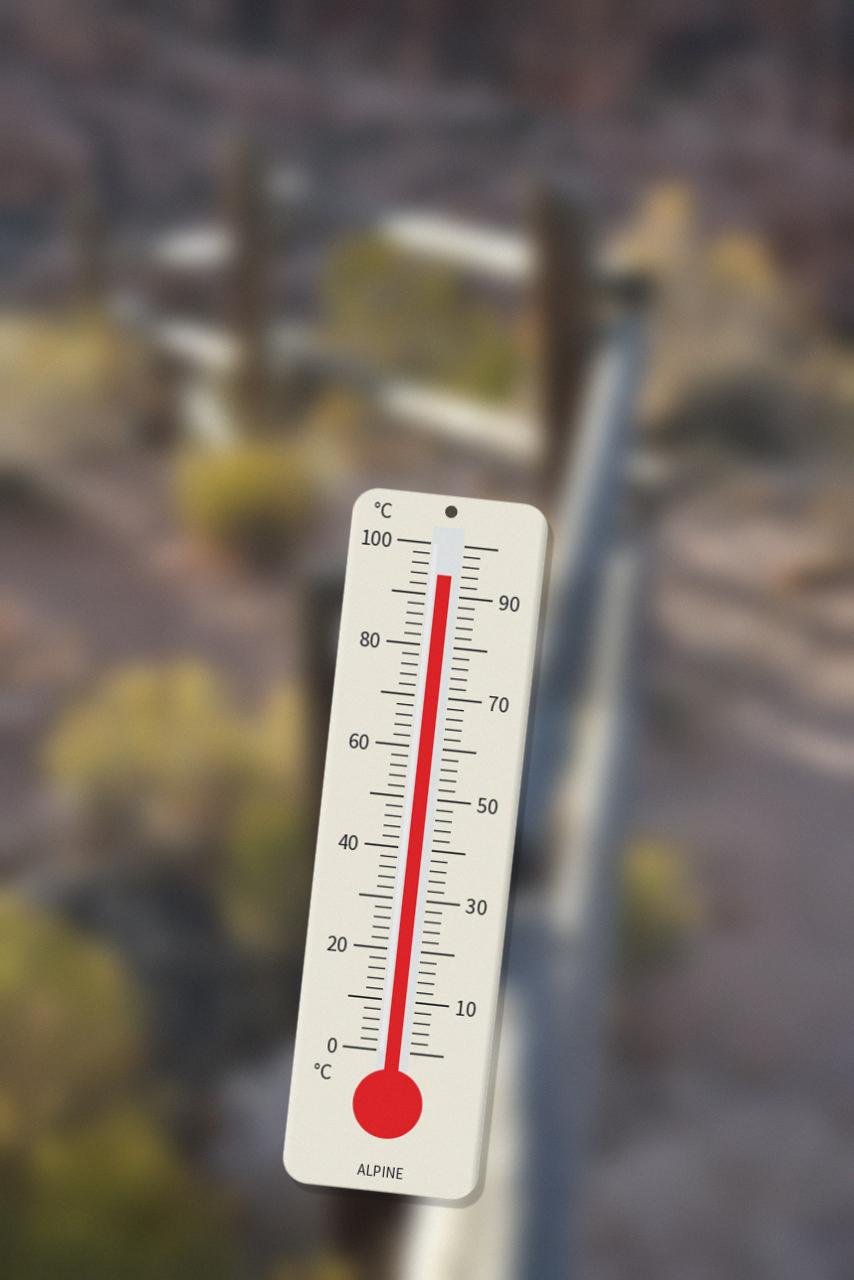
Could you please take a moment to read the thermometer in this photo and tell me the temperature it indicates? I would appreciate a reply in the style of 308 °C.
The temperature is 94 °C
